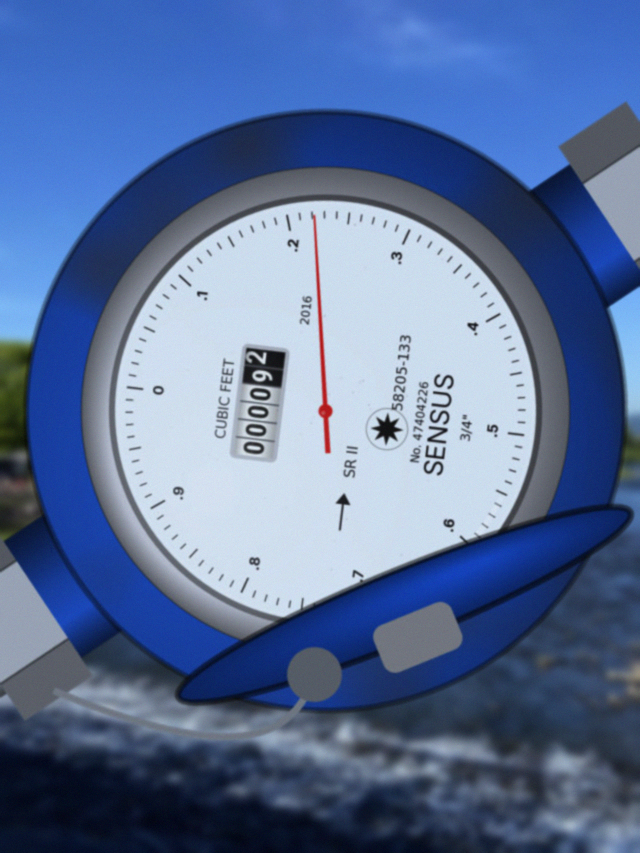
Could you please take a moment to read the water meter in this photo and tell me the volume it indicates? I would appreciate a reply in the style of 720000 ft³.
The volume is 92.22 ft³
